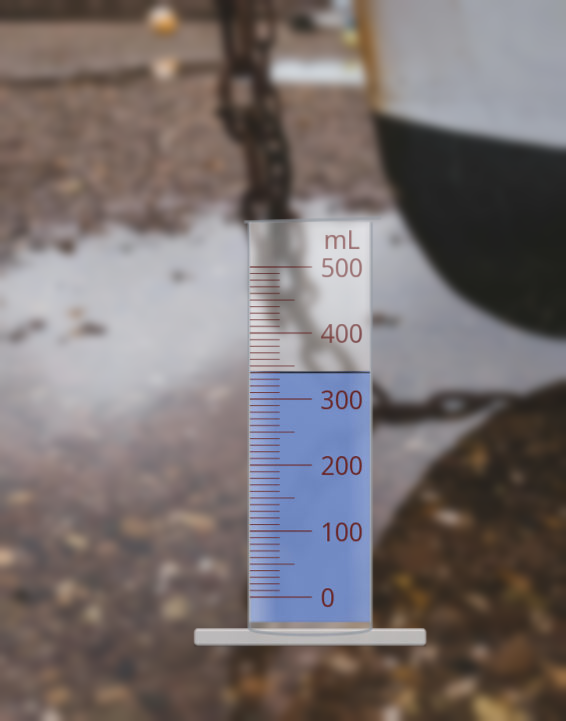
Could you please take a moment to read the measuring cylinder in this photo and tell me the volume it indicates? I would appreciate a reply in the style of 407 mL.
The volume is 340 mL
